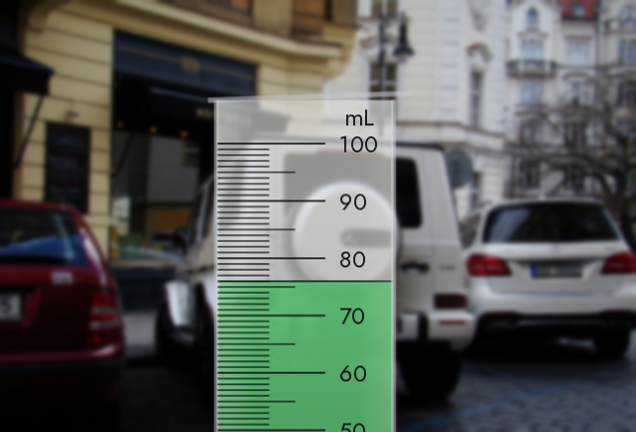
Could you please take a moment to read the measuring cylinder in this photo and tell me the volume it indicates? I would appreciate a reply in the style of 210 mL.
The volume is 76 mL
